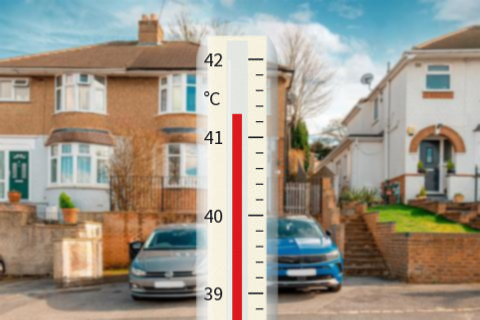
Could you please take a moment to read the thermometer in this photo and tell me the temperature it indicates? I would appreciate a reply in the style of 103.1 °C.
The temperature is 41.3 °C
